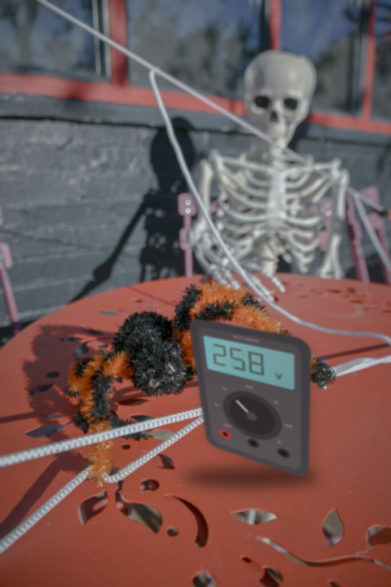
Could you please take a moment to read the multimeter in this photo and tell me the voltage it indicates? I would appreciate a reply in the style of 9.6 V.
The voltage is 258 V
